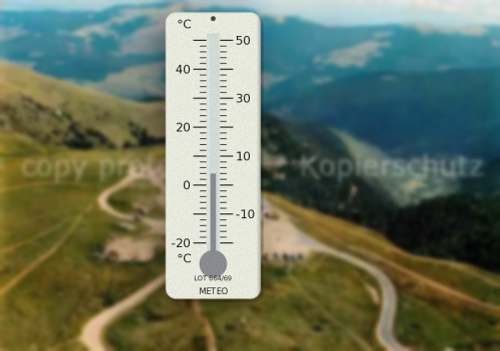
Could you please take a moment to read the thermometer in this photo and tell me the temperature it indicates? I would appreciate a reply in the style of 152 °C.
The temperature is 4 °C
